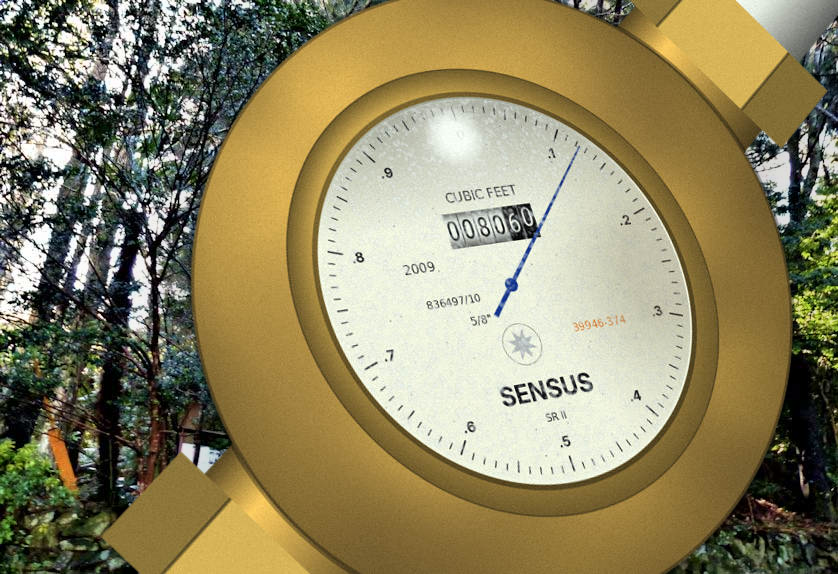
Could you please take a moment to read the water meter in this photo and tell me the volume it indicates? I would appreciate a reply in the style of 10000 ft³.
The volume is 8060.12 ft³
